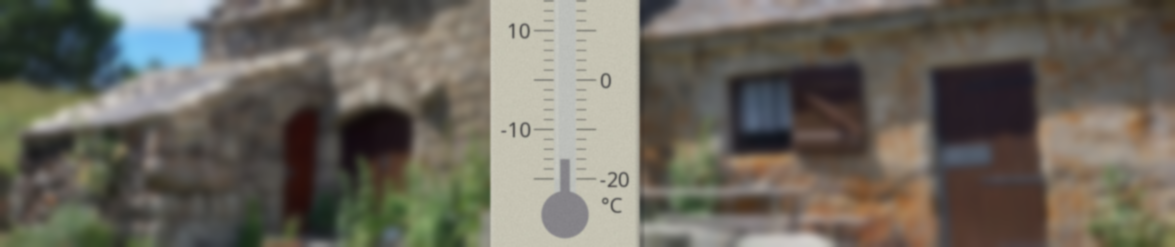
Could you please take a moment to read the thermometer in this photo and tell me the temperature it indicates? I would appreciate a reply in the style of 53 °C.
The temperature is -16 °C
